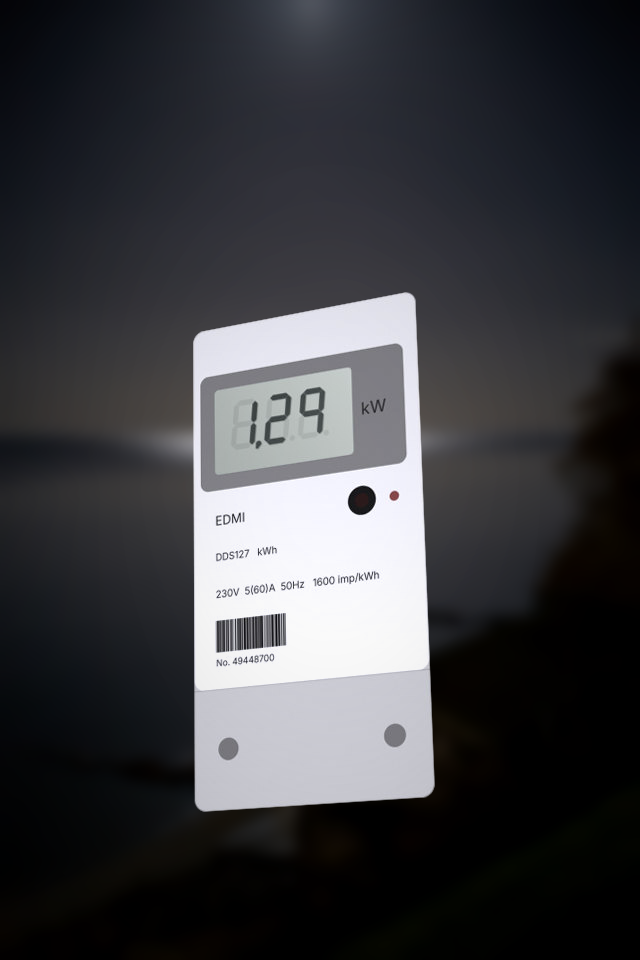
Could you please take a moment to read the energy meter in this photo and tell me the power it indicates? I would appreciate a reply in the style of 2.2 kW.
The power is 1.29 kW
